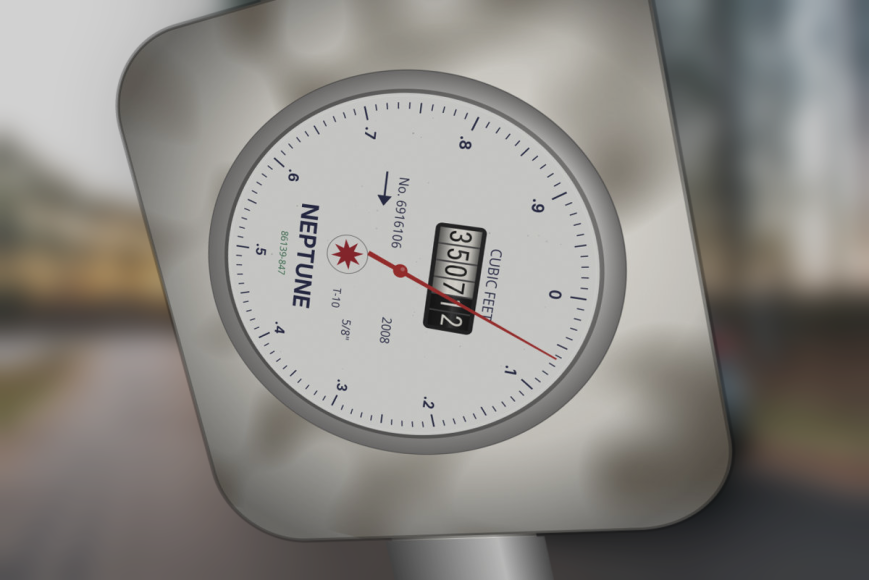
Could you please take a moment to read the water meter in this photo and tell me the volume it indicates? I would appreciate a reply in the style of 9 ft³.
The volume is 350712.06 ft³
